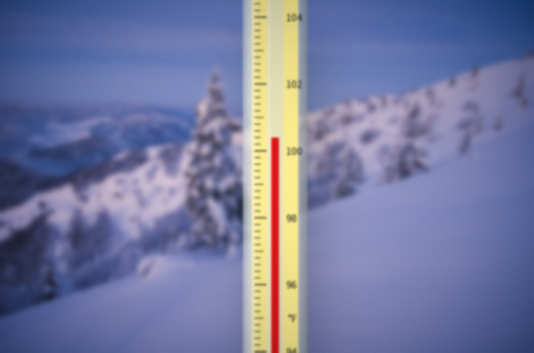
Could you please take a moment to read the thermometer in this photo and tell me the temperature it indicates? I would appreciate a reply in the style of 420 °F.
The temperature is 100.4 °F
